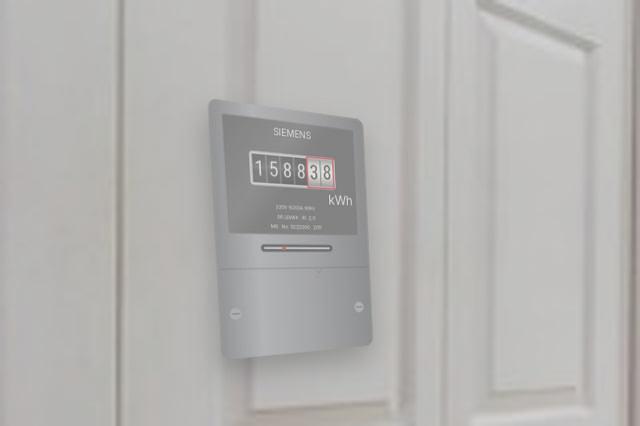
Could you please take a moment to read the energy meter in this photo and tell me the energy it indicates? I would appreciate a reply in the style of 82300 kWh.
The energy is 1588.38 kWh
